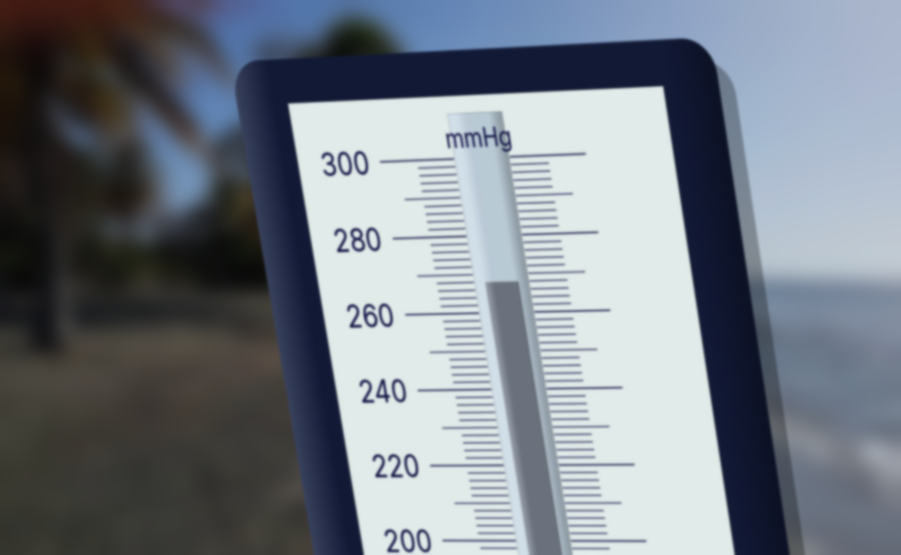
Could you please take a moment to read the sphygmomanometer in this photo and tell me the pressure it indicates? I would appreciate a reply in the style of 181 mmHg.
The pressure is 268 mmHg
